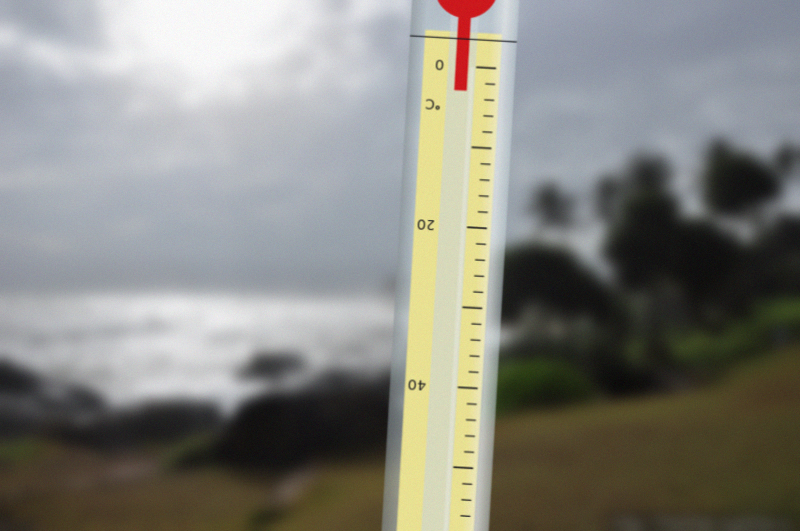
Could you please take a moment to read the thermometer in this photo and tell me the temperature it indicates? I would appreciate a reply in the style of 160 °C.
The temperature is 3 °C
